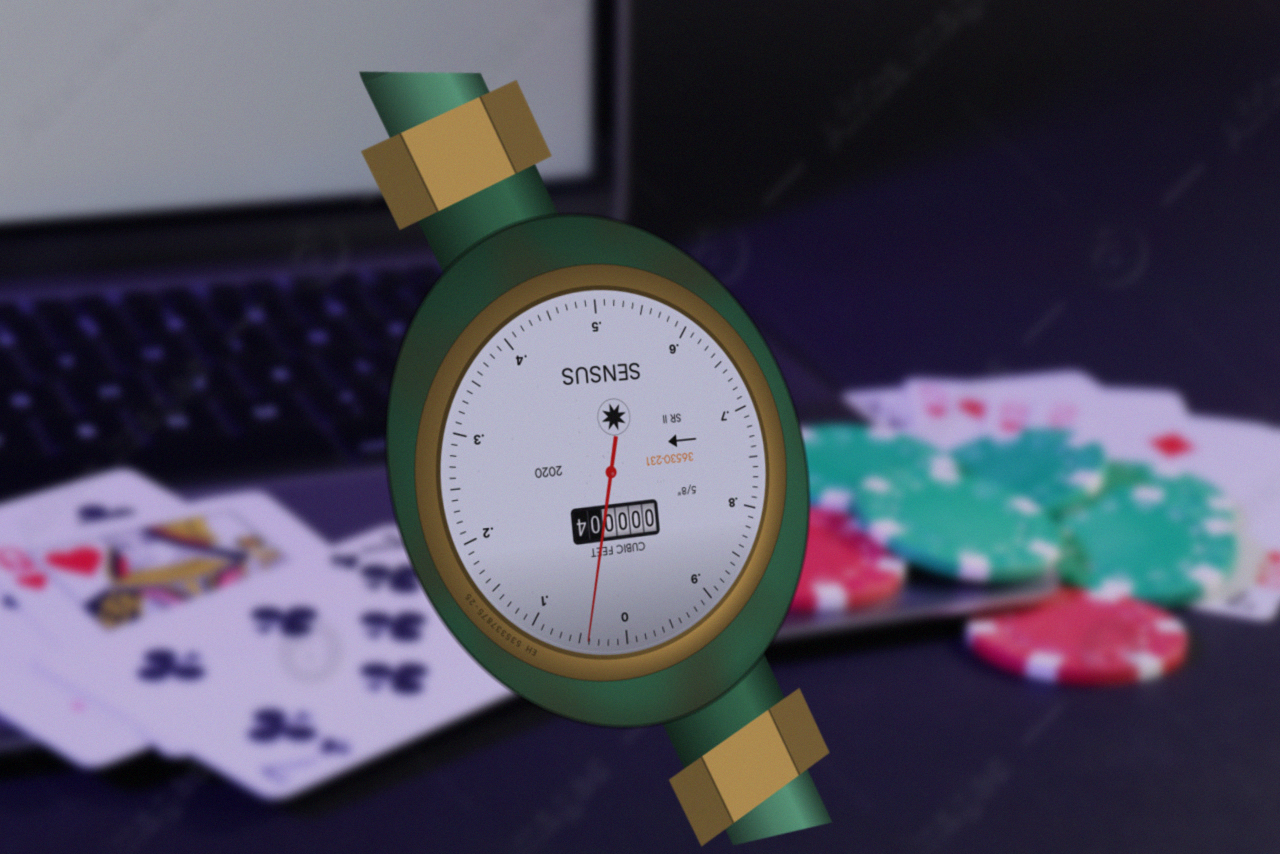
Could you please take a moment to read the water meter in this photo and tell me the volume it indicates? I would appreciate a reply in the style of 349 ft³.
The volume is 4.04 ft³
